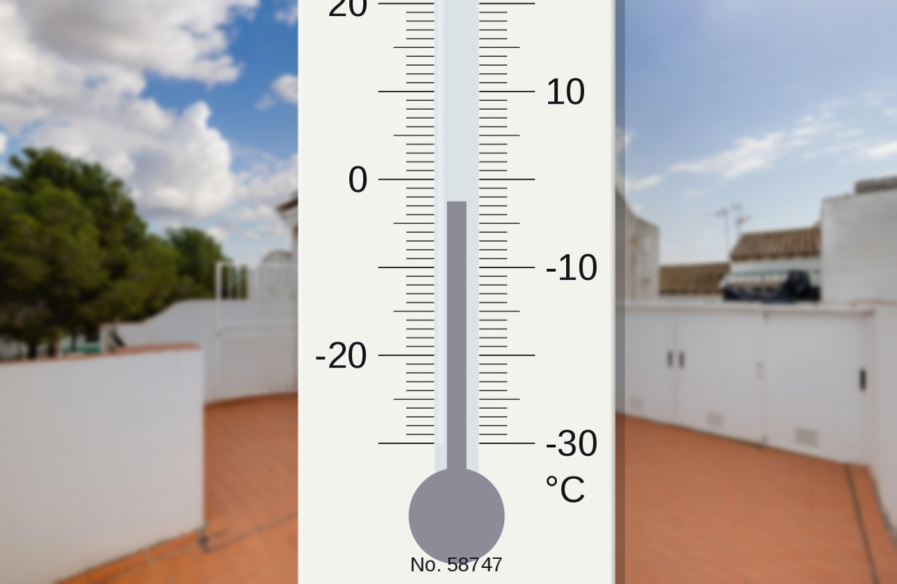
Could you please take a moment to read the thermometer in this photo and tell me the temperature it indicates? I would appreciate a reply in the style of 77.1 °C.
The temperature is -2.5 °C
